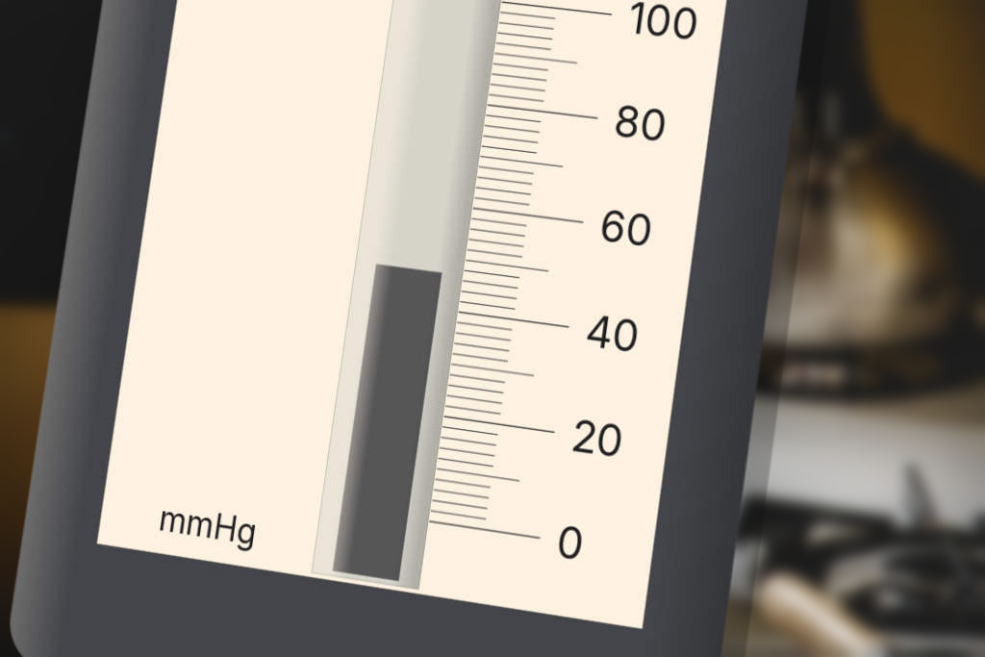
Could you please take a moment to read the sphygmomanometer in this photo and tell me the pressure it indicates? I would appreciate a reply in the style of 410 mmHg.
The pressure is 47 mmHg
